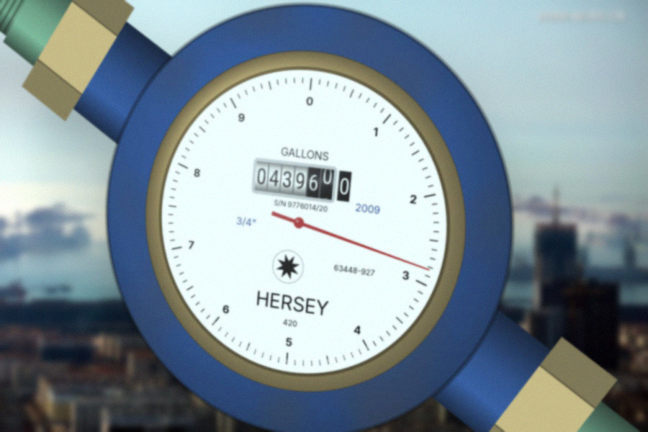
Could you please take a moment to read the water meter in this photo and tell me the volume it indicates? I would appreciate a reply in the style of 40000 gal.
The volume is 439602.8 gal
